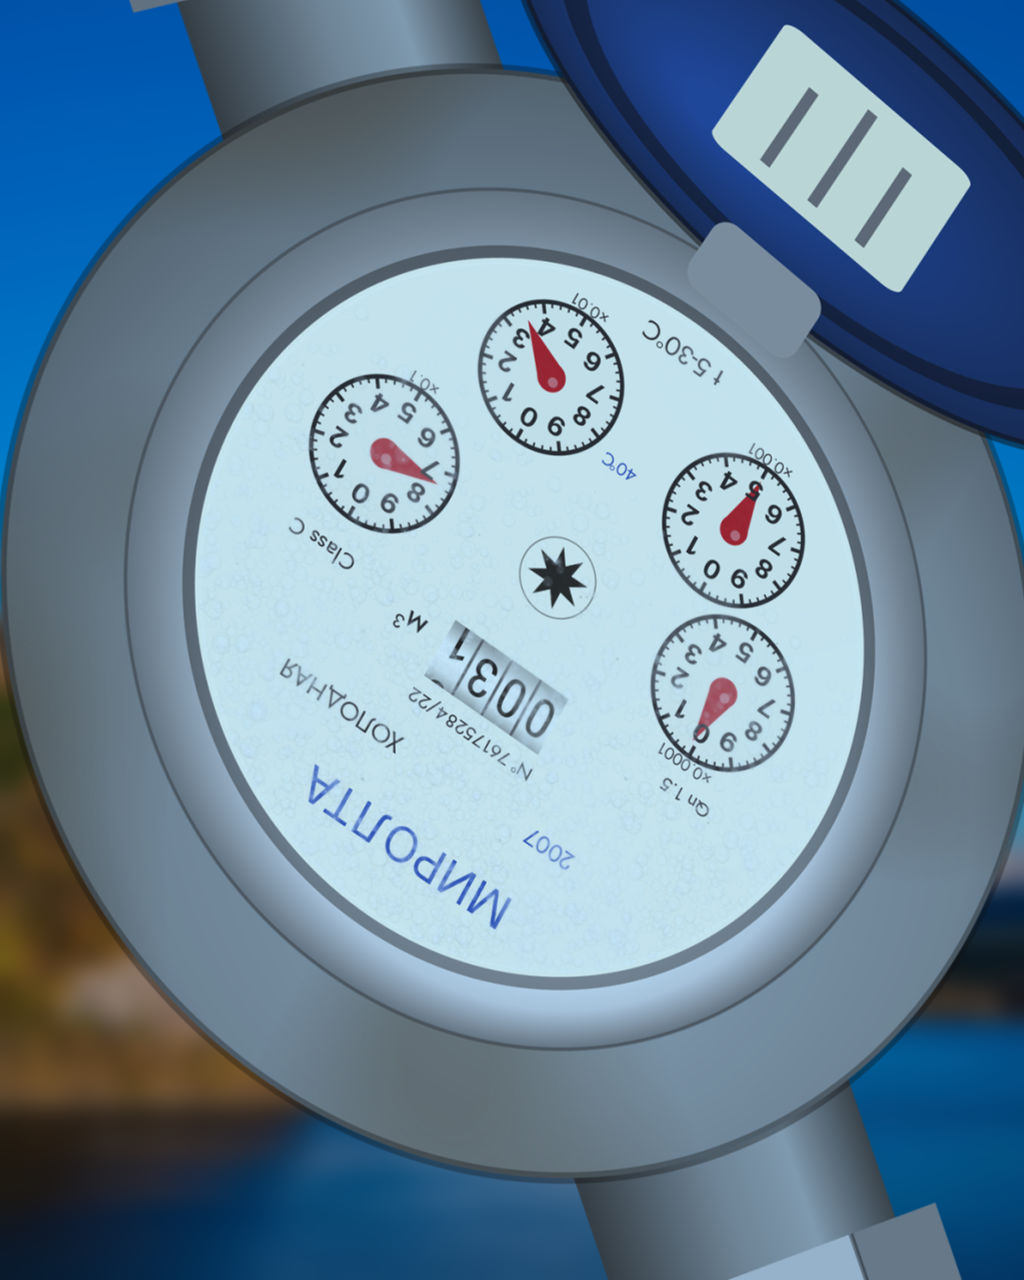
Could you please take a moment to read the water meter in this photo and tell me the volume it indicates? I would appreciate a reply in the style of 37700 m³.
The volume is 30.7350 m³
